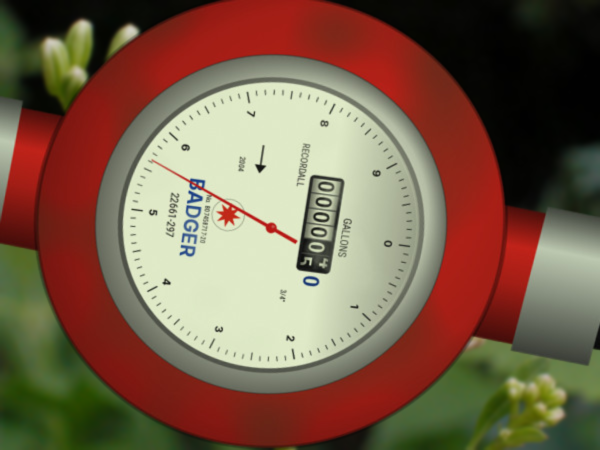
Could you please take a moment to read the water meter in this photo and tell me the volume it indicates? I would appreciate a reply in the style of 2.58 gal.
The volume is 45.6 gal
